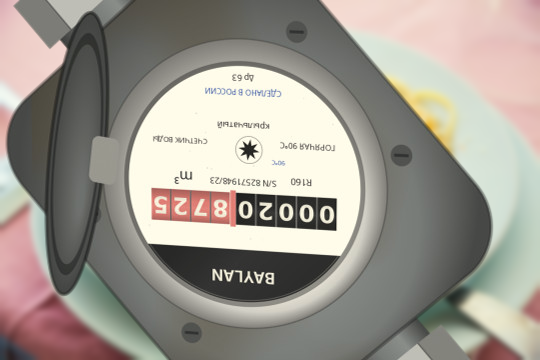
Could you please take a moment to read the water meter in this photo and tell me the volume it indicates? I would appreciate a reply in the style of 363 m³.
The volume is 20.8725 m³
